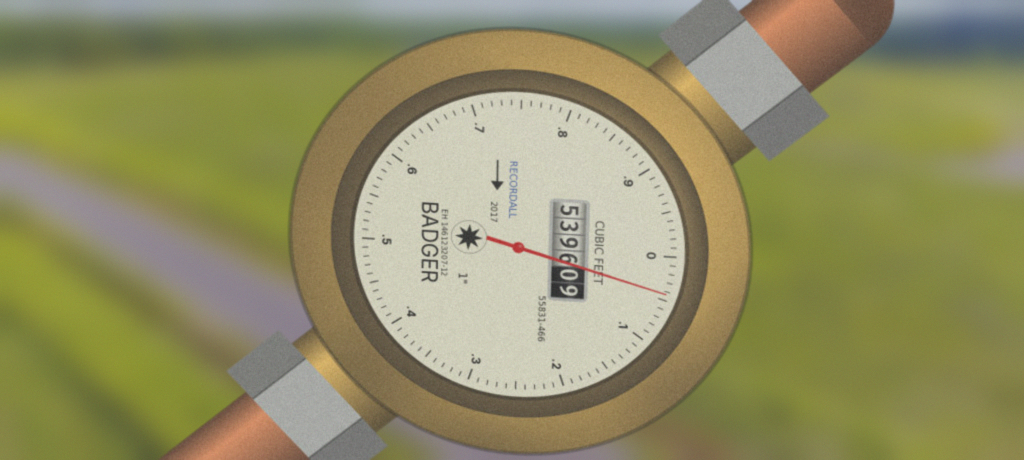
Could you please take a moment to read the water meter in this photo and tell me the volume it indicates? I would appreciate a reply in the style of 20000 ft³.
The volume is 539609.04 ft³
